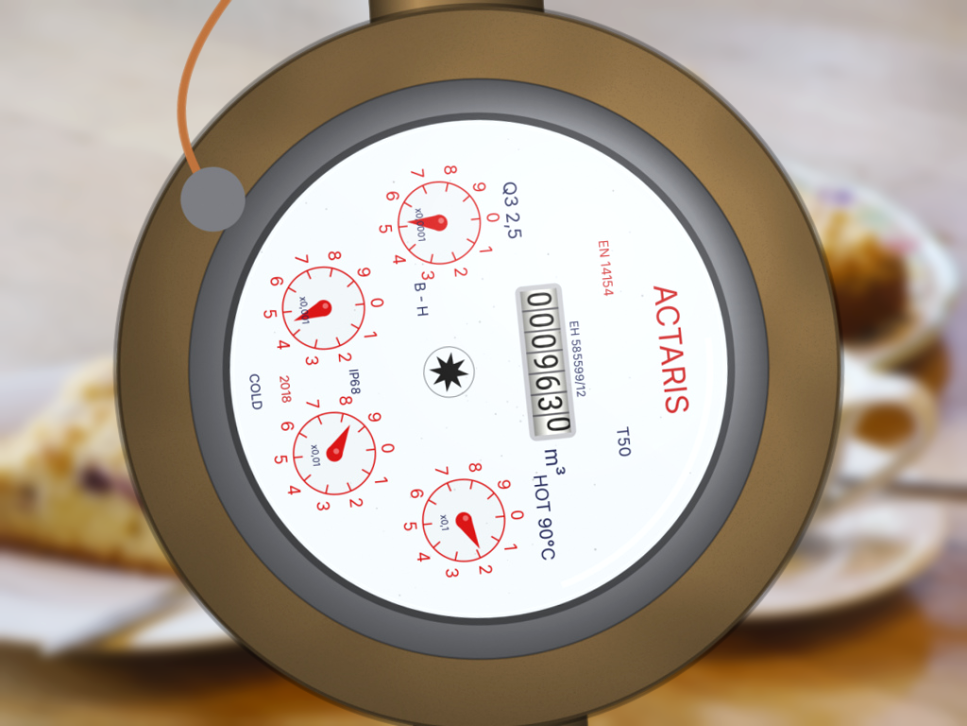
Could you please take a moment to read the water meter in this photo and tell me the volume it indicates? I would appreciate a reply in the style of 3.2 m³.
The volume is 9630.1845 m³
